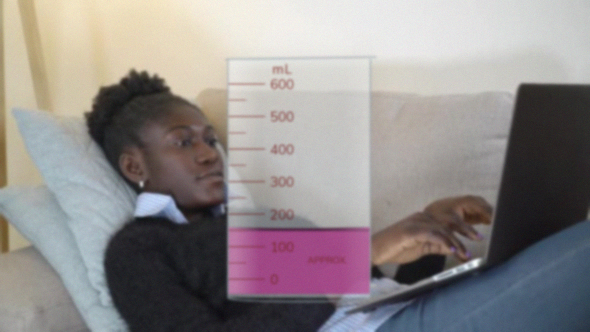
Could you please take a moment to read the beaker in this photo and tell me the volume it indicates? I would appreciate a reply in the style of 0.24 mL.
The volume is 150 mL
